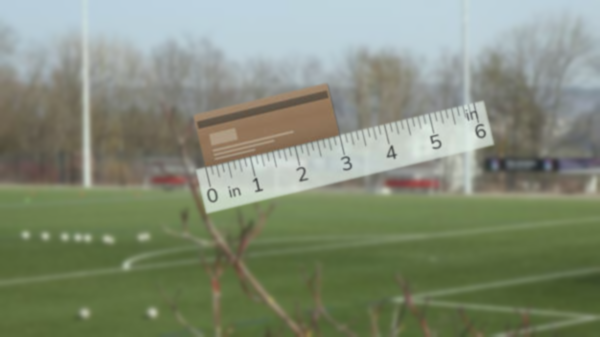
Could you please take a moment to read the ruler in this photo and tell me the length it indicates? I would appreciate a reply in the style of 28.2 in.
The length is 3 in
